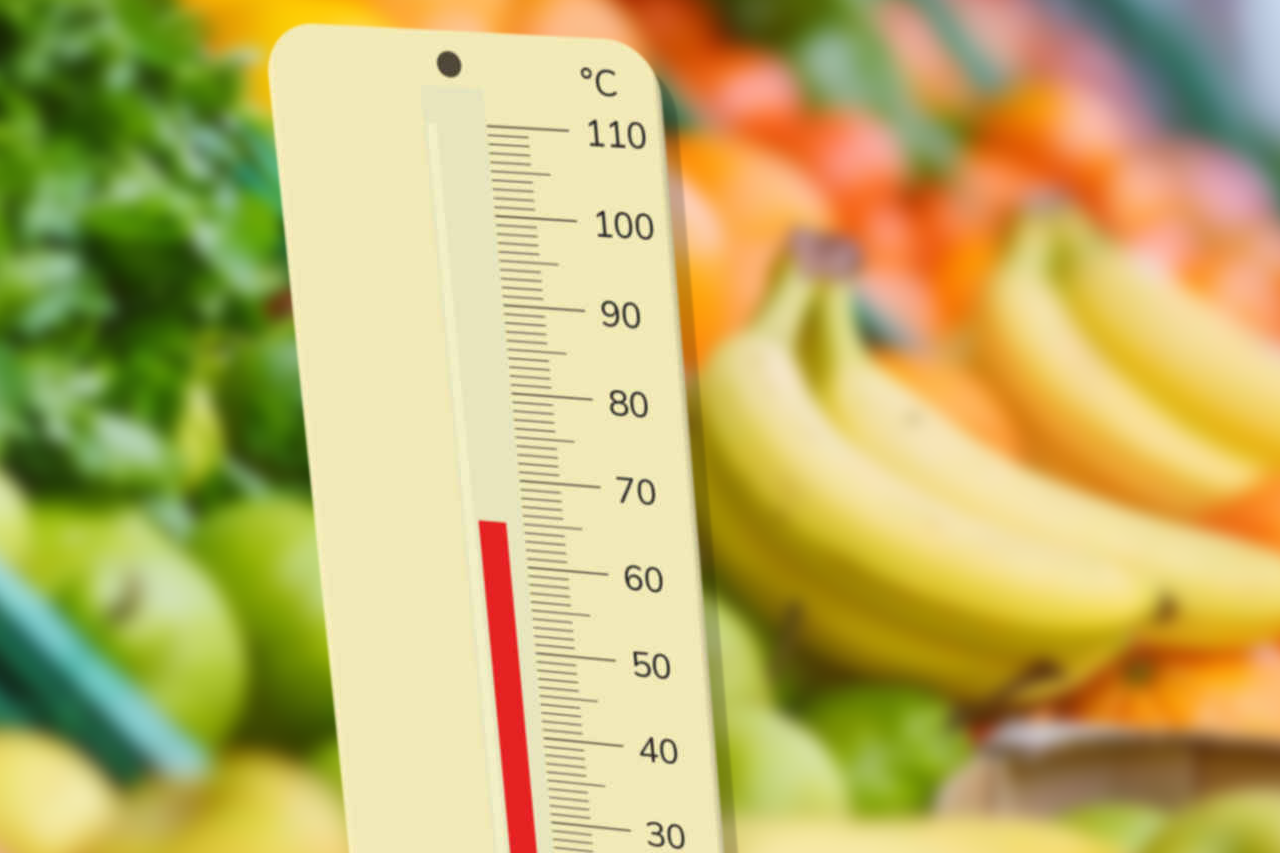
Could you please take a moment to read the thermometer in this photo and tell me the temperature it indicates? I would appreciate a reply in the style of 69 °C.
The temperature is 65 °C
